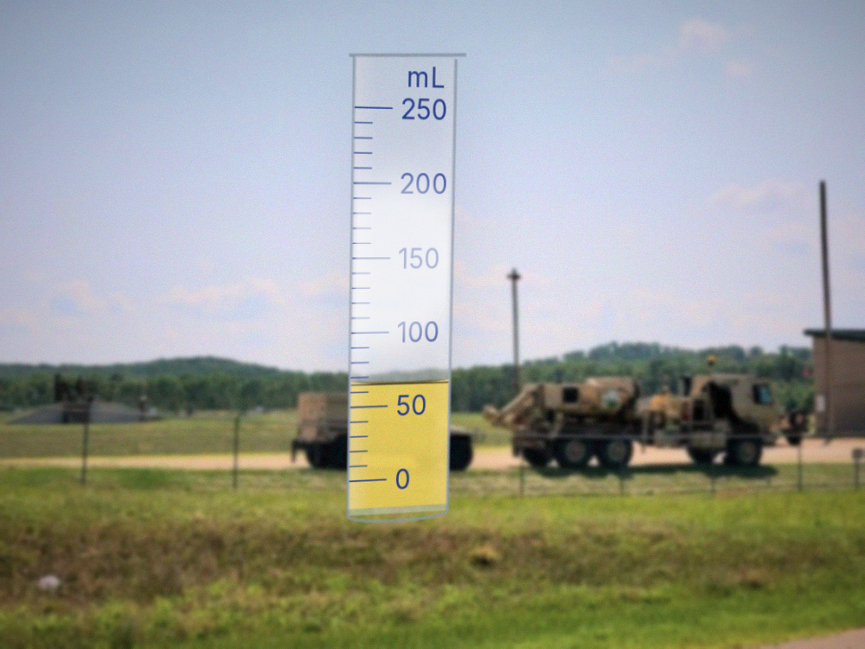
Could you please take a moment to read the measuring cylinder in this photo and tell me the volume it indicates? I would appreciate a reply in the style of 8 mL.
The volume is 65 mL
